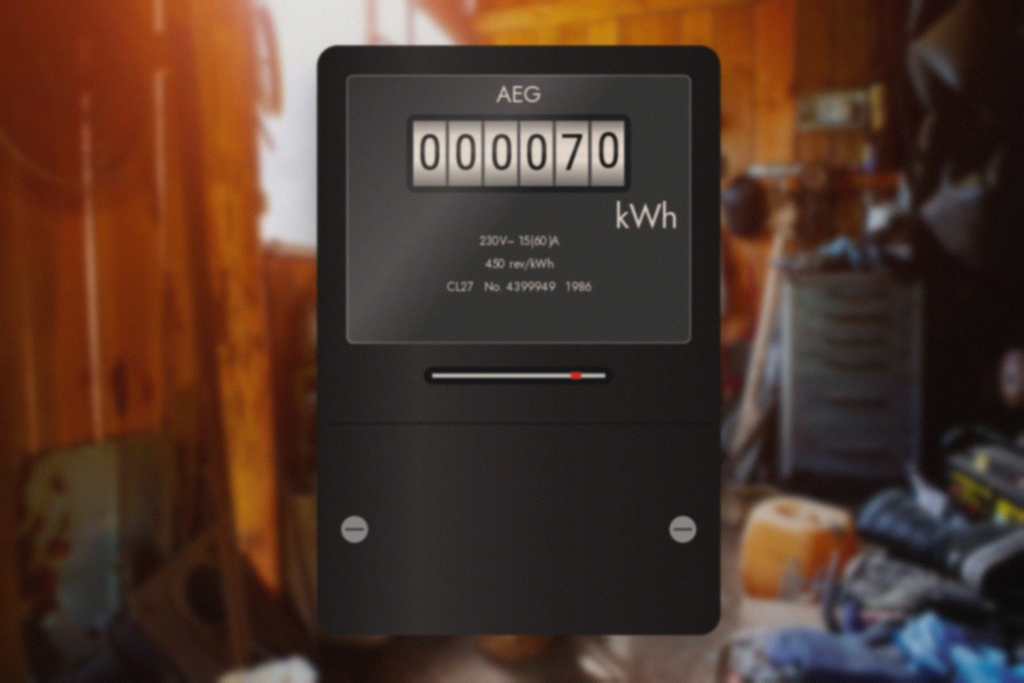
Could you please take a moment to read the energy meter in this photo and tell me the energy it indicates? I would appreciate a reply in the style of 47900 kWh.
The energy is 70 kWh
